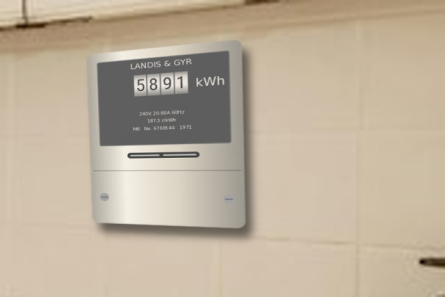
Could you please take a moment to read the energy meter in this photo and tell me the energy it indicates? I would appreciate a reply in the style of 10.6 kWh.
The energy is 5891 kWh
